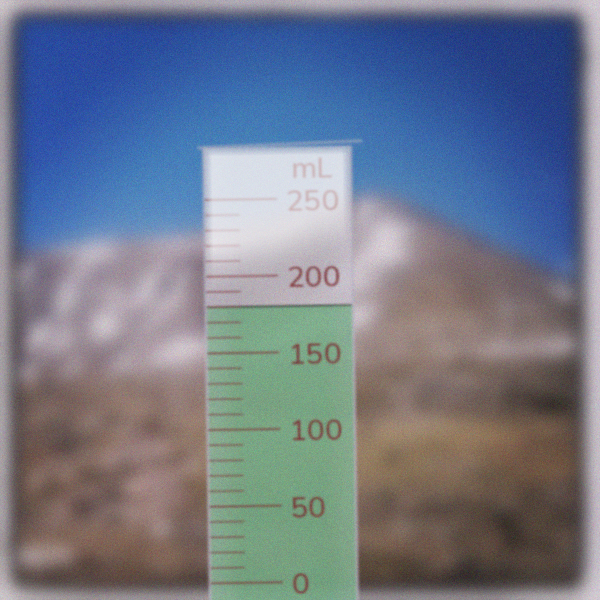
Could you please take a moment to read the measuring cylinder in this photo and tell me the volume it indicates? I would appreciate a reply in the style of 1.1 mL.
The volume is 180 mL
